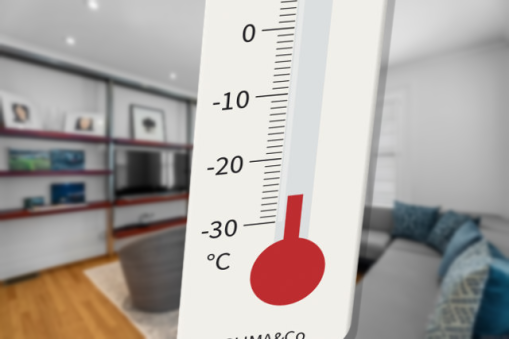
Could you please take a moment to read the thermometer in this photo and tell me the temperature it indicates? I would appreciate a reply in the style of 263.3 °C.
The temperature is -26 °C
